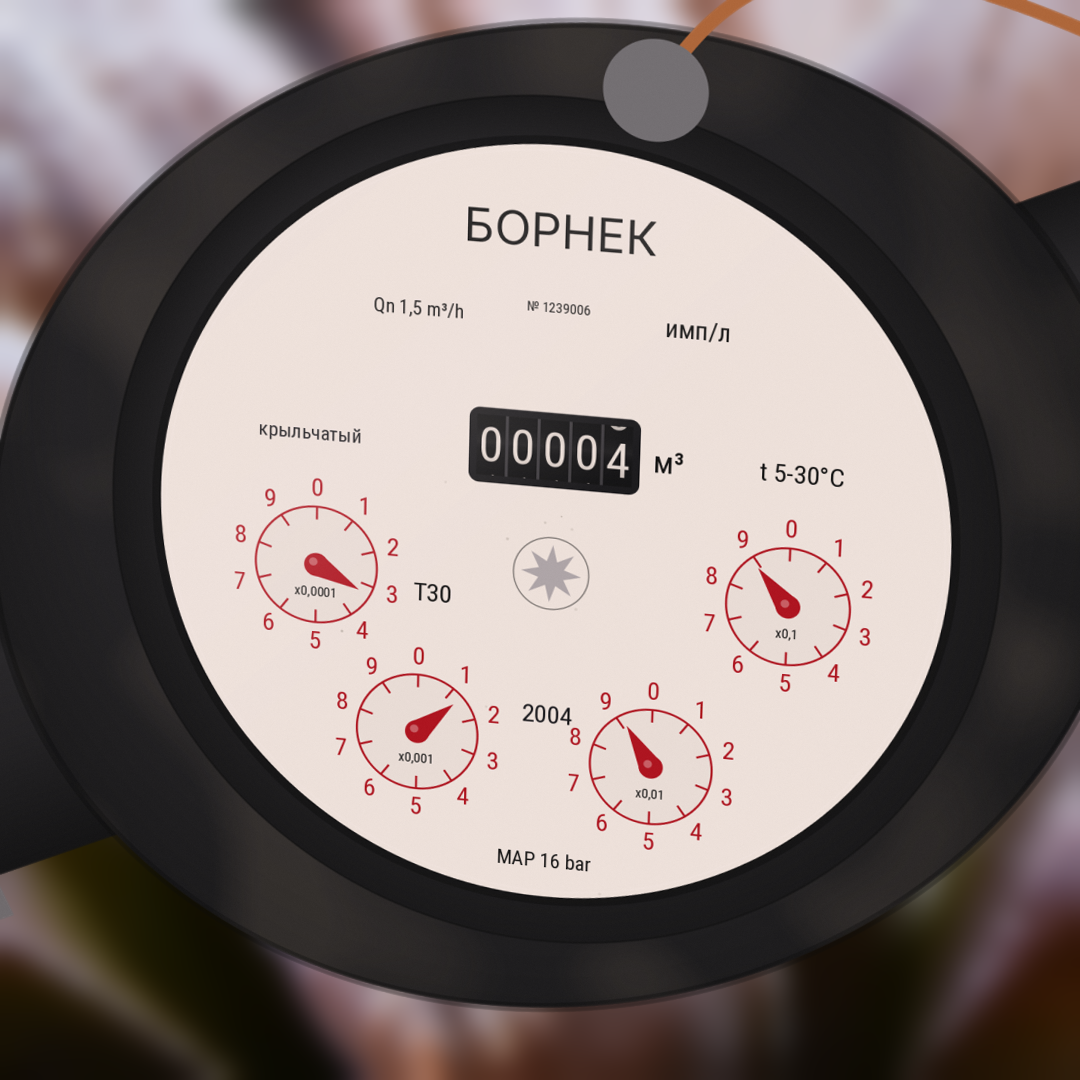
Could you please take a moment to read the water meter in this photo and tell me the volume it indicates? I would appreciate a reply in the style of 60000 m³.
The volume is 3.8913 m³
